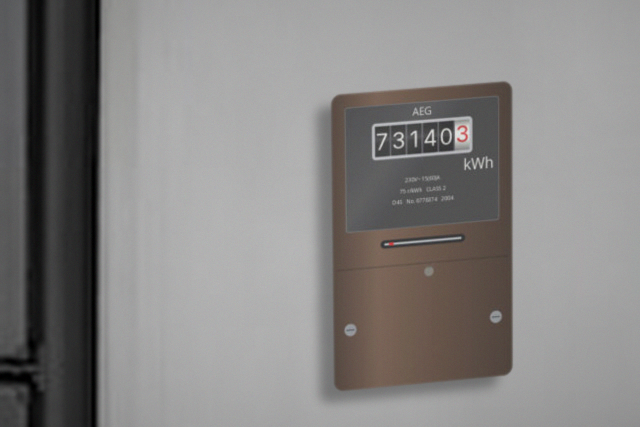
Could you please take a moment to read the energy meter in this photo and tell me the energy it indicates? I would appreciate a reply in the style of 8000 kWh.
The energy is 73140.3 kWh
